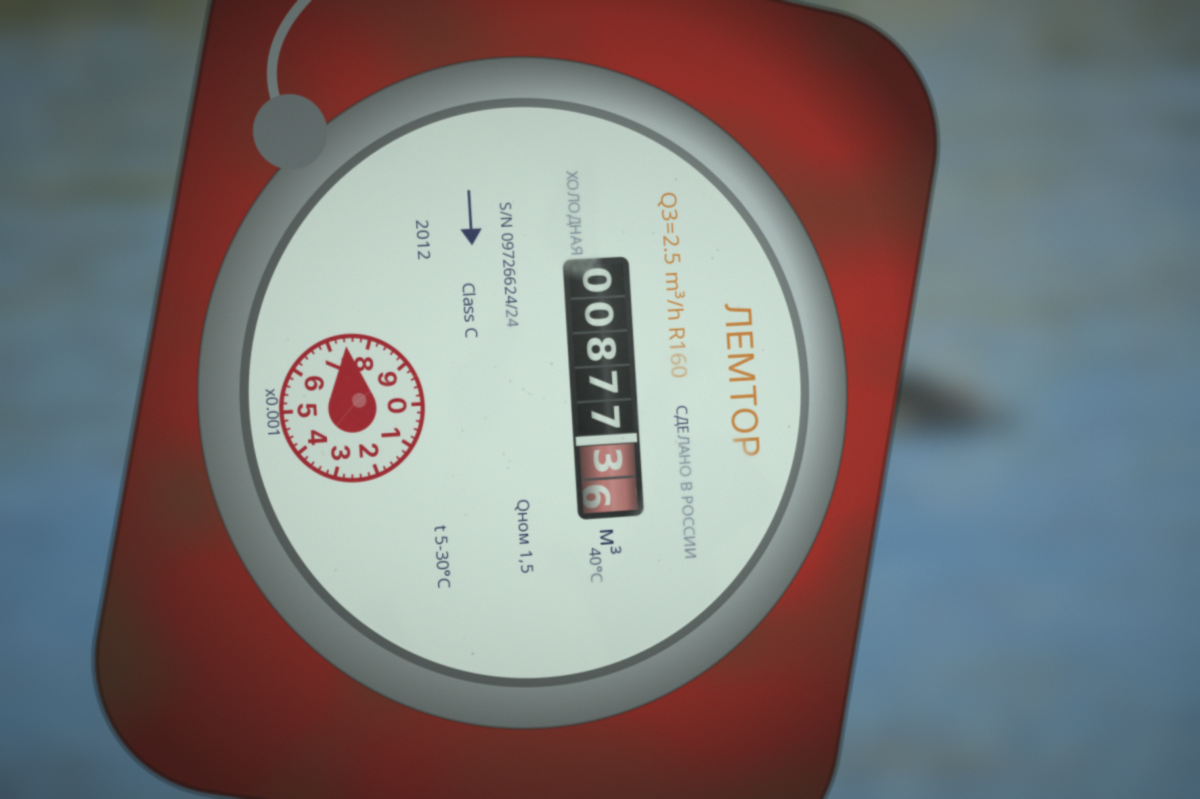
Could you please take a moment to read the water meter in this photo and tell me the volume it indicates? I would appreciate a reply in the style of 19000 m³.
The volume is 877.357 m³
